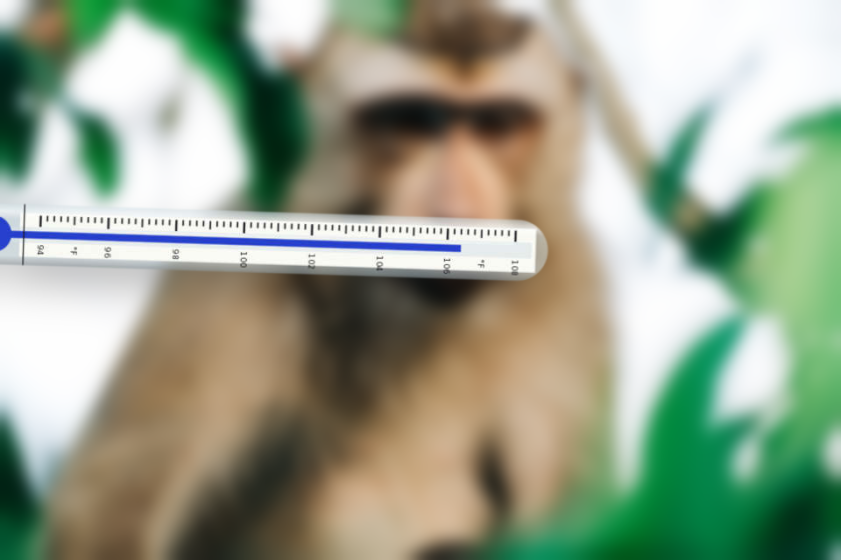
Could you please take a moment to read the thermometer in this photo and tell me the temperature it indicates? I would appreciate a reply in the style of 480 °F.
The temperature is 106.4 °F
